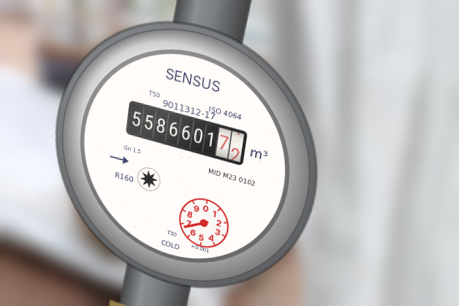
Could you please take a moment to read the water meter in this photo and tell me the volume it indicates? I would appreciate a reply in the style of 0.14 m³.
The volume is 5586601.716 m³
